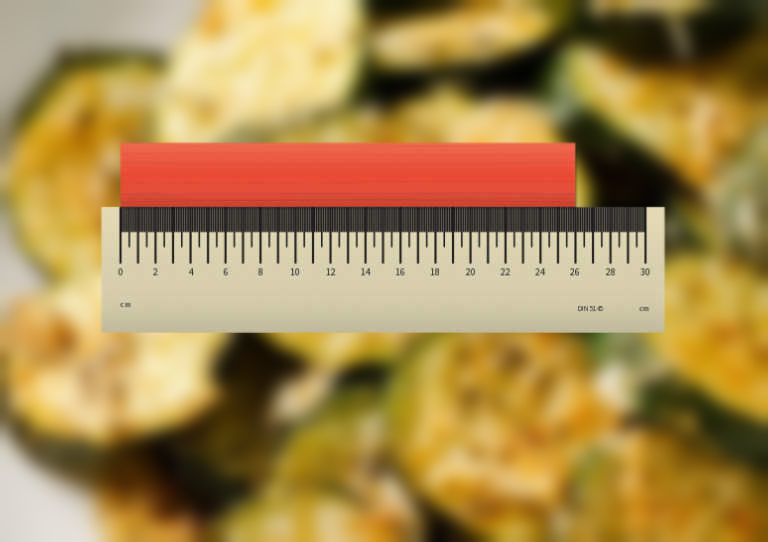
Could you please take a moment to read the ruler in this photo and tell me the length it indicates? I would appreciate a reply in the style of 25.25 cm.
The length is 26 cm
